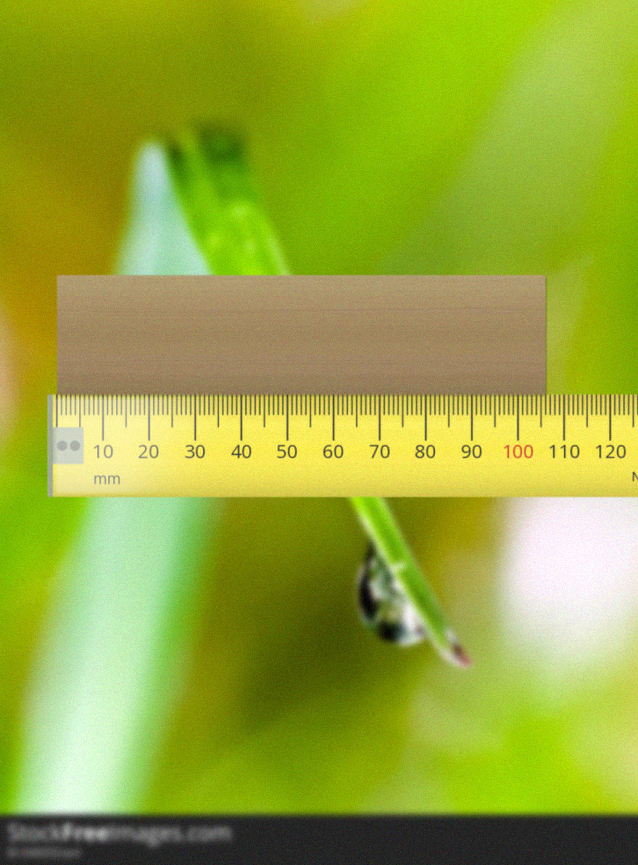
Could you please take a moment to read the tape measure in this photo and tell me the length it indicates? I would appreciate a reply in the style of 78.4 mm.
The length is 106 mm
